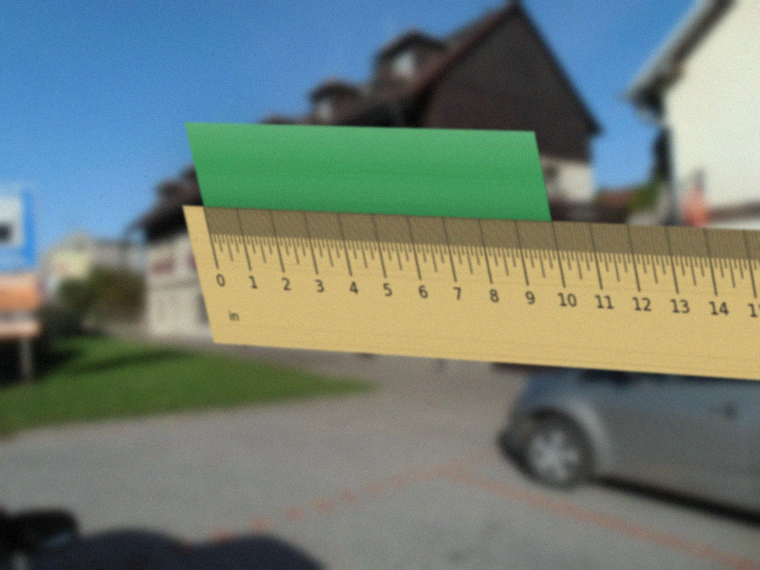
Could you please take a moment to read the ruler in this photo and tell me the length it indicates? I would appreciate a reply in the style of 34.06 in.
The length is 10 in
